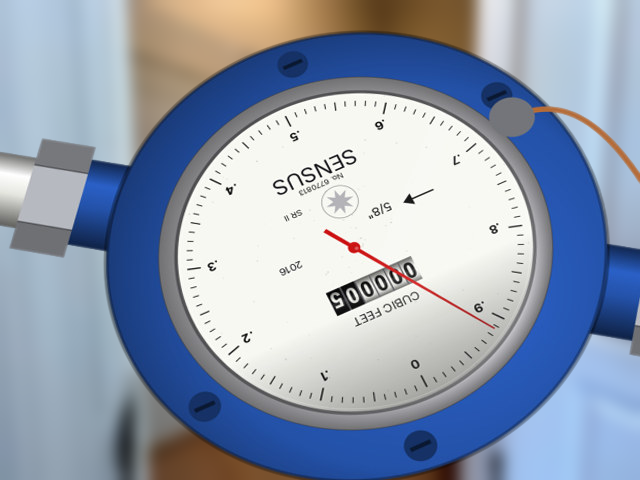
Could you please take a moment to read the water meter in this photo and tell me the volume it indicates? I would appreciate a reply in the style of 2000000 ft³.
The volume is 4.91 ft³
